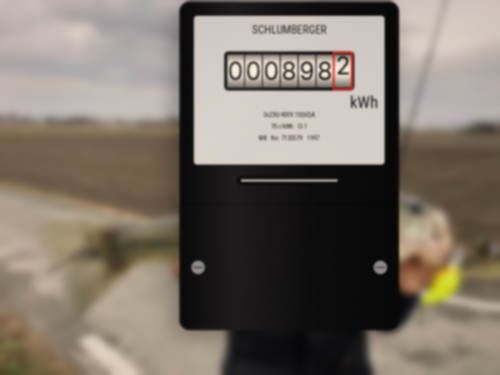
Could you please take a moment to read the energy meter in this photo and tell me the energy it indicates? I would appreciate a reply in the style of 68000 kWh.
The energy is 898.2 kWh
